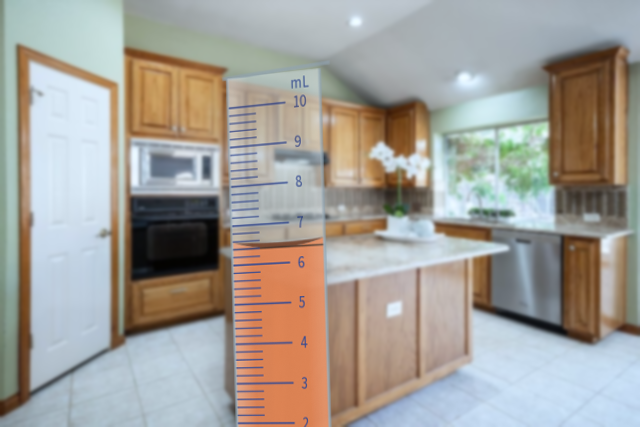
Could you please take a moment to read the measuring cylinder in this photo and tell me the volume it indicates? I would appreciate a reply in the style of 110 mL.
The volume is 6.4 mL
